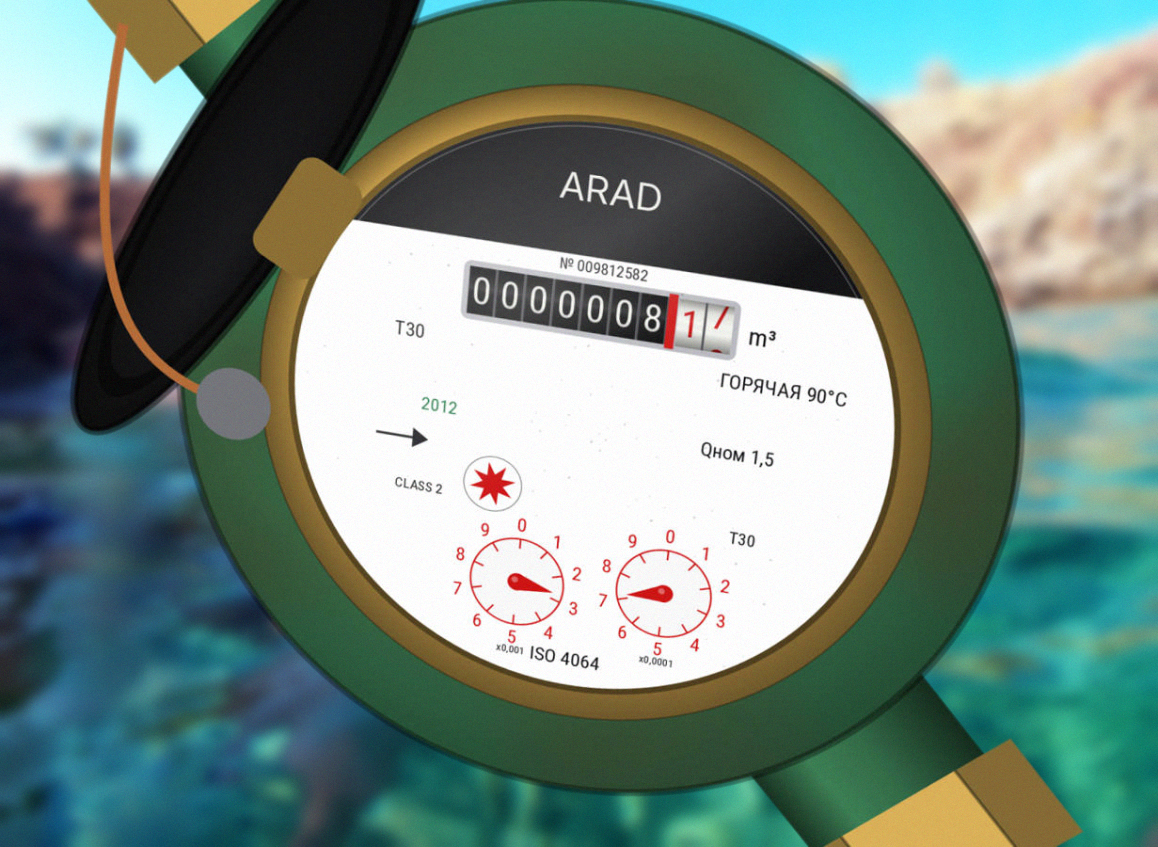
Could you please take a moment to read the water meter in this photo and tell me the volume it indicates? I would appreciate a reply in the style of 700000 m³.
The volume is 8.1727 m³
